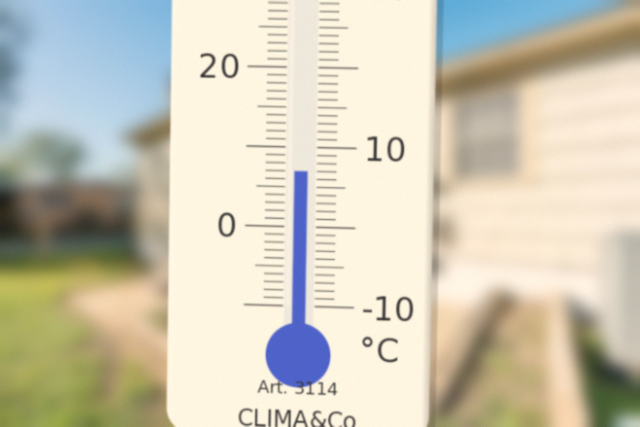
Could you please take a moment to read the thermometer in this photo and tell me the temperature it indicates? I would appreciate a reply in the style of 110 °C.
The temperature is 7 °C
